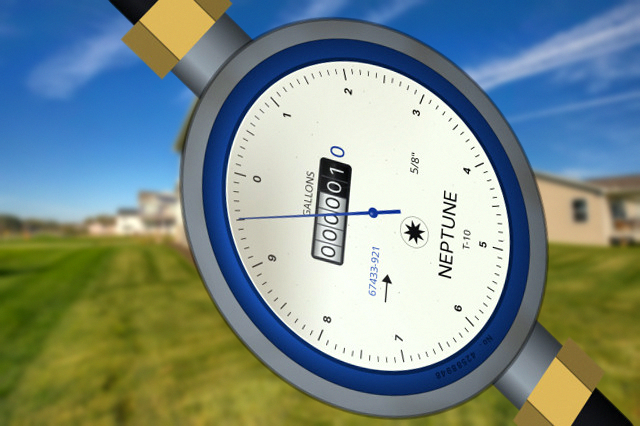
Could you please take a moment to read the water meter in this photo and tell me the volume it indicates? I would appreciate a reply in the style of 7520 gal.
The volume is 9.5 gal
